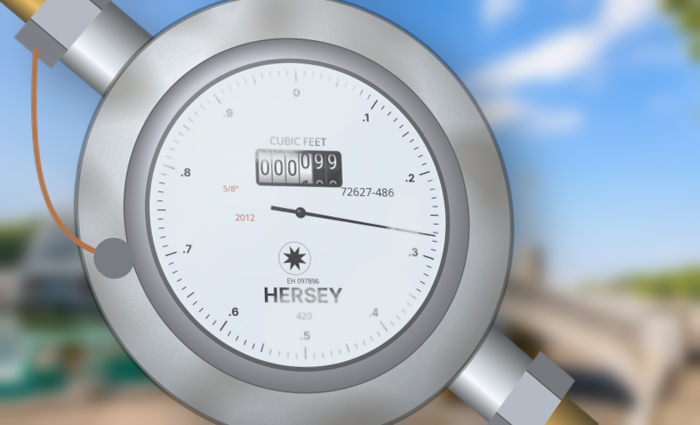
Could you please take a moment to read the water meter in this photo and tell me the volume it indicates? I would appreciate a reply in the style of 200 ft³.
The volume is 99.27 ft³
